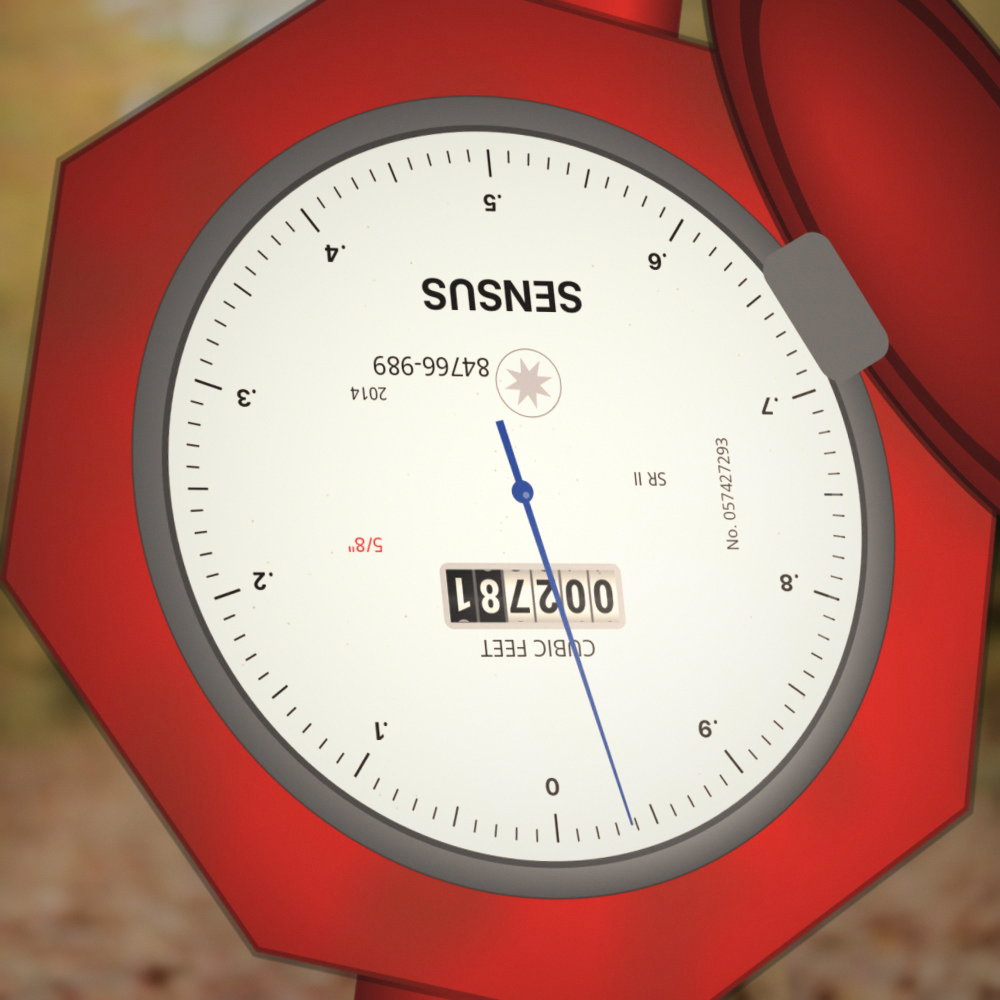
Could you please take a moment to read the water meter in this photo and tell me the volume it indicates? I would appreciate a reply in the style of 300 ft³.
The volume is 2780.96 ft³
